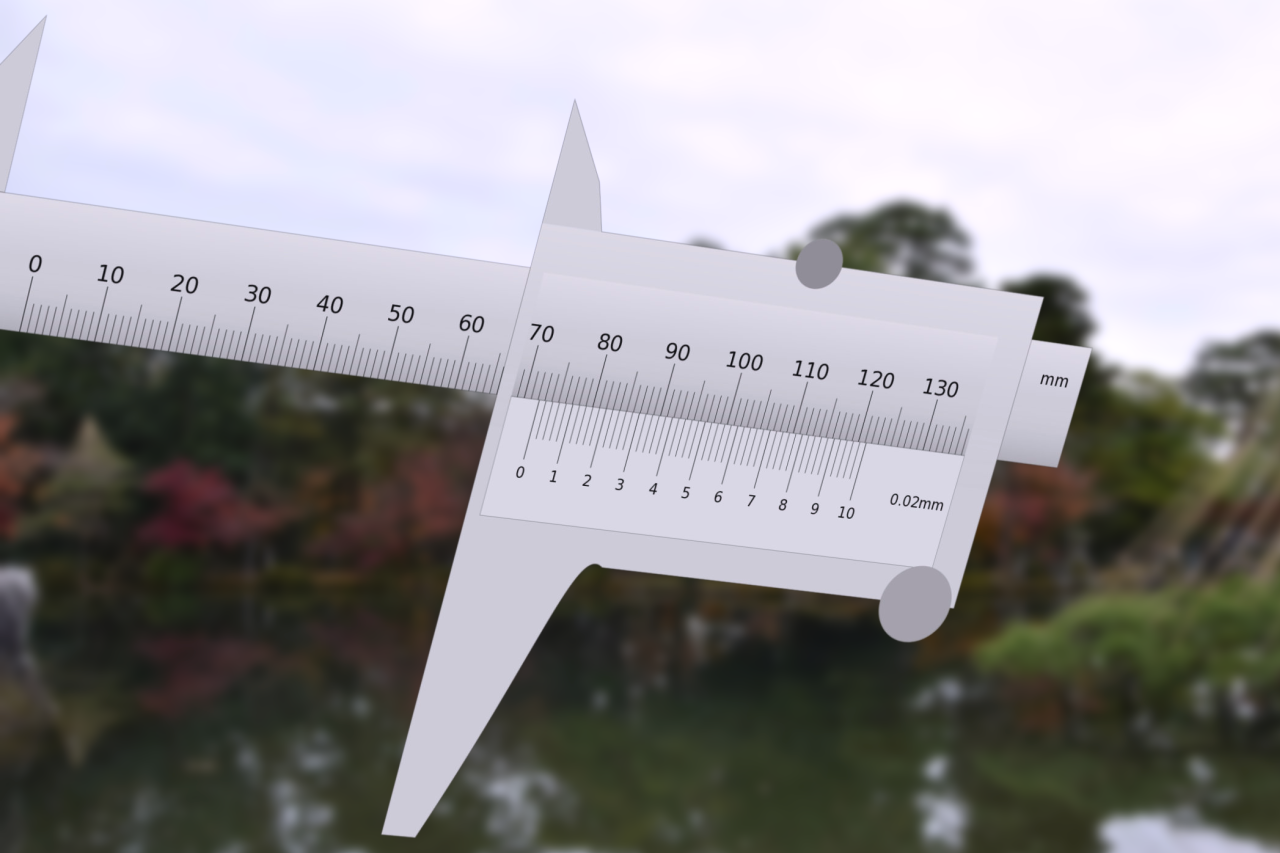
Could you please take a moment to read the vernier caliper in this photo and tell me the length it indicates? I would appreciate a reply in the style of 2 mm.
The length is 72.2 mm
